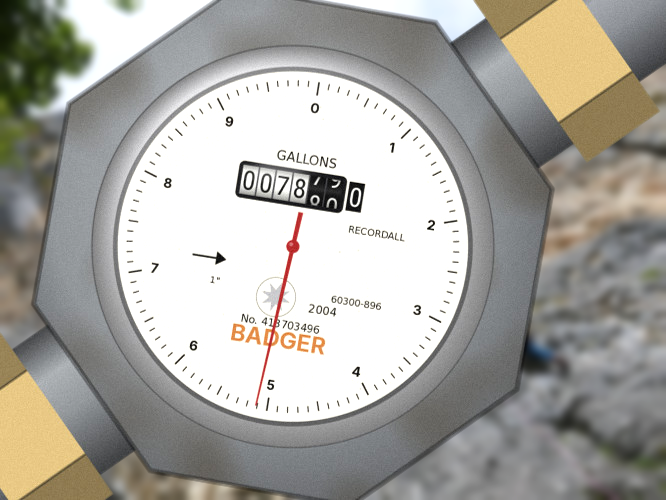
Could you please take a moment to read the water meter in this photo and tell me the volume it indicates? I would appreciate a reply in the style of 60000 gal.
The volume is 78795.1 gal
